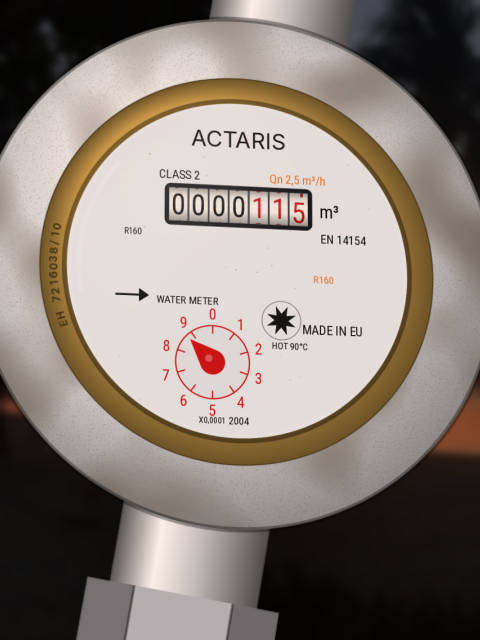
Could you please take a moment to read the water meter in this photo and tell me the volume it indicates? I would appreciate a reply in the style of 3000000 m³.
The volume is 0.1148 m³
